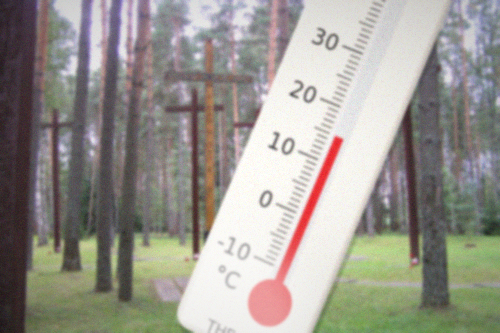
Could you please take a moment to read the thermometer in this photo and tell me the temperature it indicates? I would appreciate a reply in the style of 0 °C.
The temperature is 15 °C
